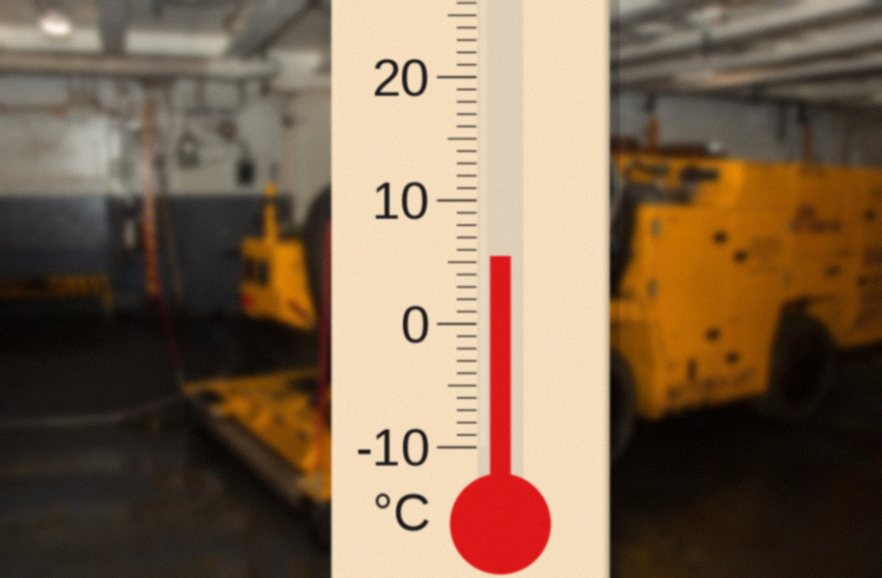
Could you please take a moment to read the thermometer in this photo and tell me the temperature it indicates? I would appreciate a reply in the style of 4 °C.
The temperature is 5.5 °C
